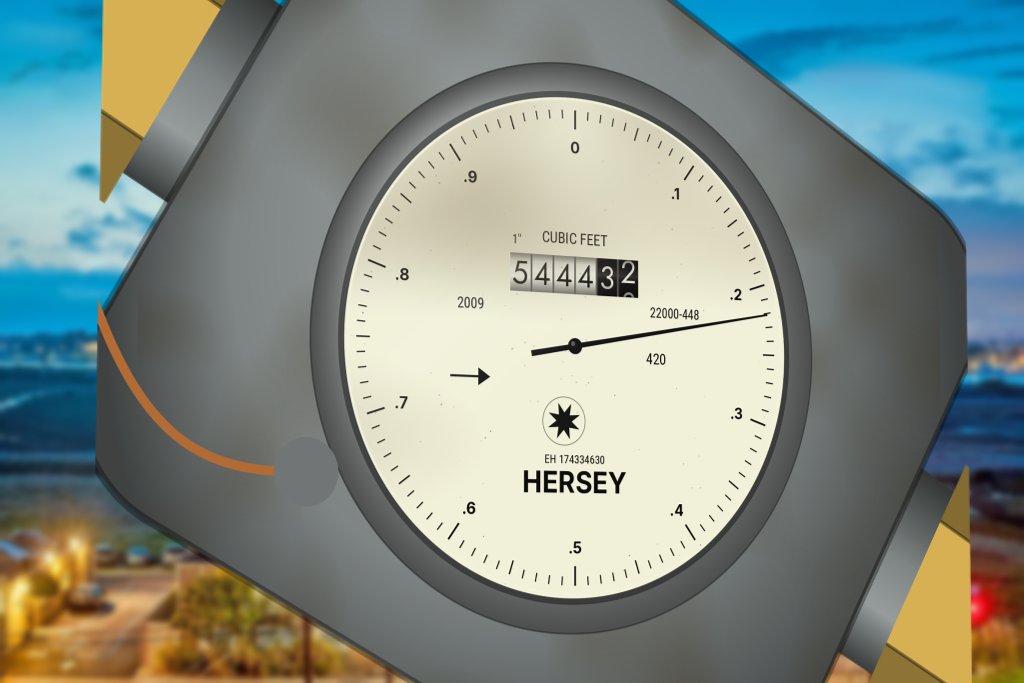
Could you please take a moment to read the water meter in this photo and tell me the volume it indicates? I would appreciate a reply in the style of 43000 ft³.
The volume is 544432.22 ft³
